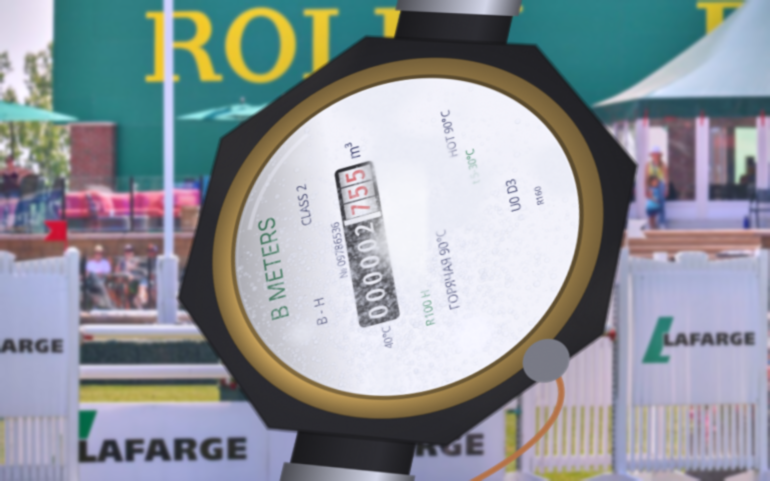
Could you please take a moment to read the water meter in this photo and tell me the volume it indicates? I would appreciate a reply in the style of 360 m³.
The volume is 2.755 m³
